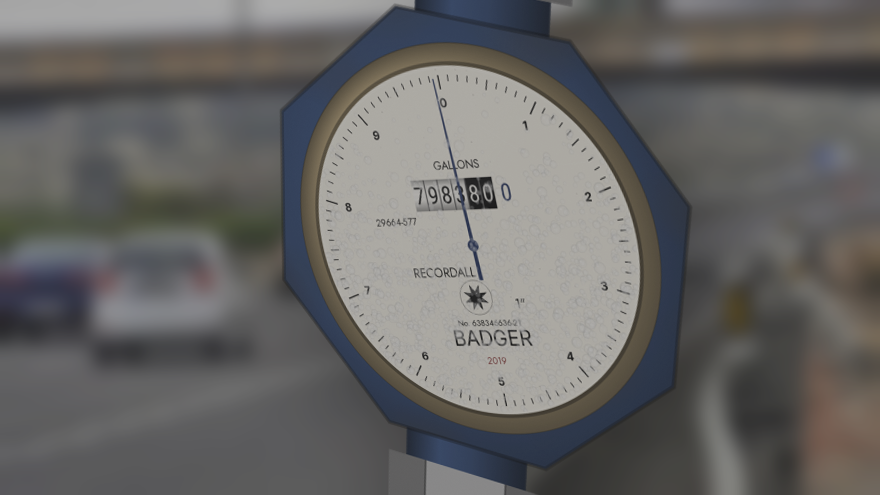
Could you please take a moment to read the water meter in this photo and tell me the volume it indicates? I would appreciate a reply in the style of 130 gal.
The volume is 7983799.9 gal
